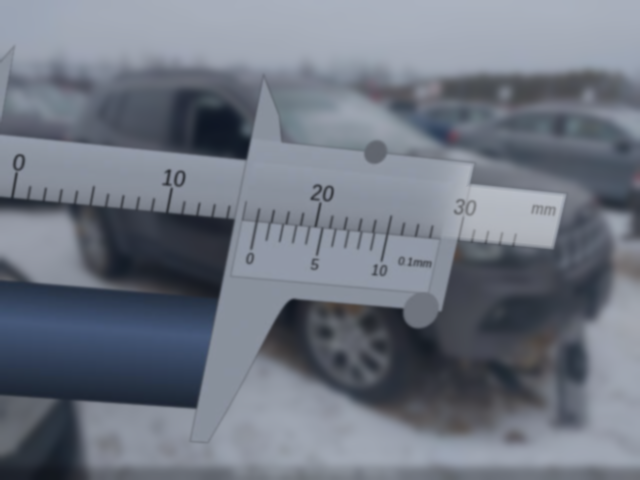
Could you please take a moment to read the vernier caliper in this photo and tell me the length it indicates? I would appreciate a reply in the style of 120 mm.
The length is 16.0 mm
